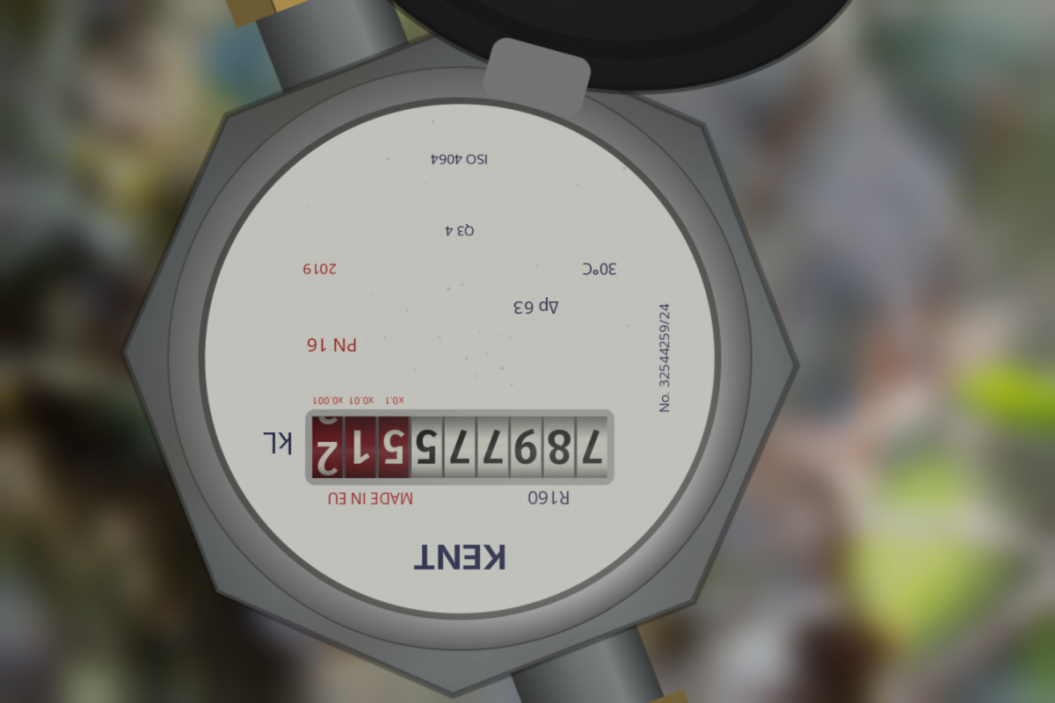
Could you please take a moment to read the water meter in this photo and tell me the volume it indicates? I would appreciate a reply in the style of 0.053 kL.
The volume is 789775.512 kL
